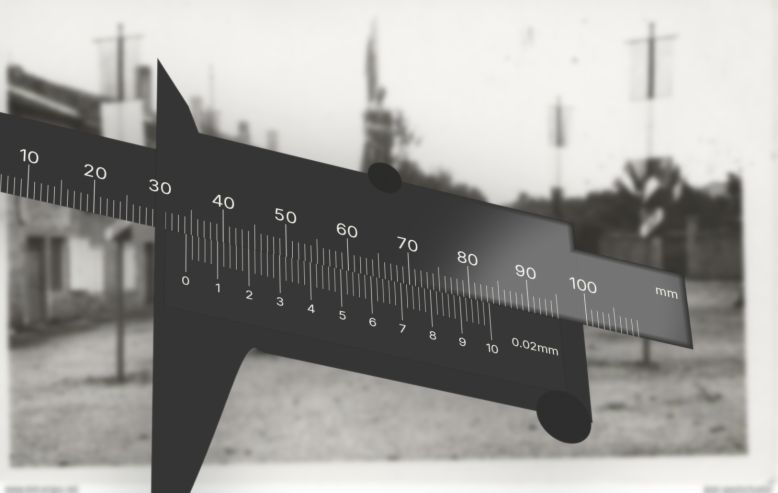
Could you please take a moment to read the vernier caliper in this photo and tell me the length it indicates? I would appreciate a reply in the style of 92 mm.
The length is 34.2 mm
